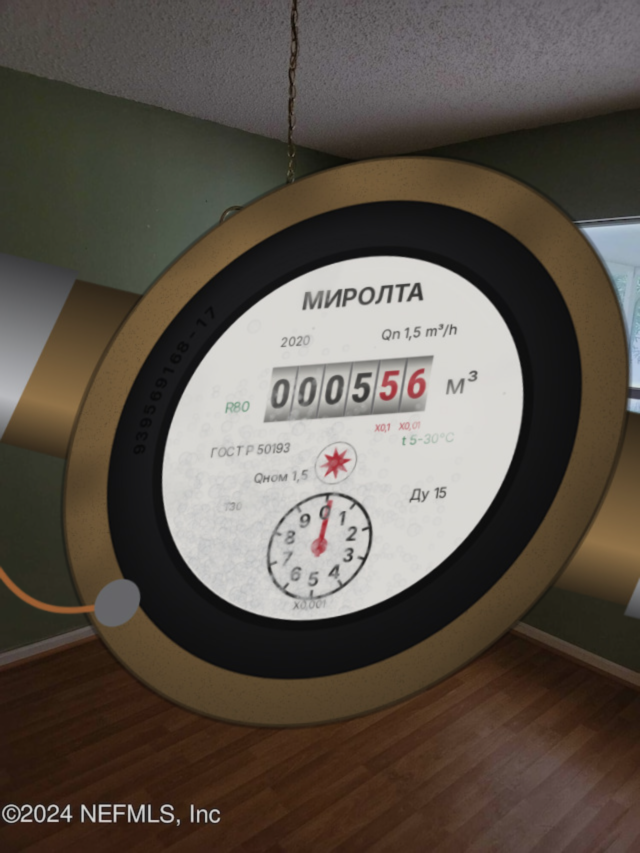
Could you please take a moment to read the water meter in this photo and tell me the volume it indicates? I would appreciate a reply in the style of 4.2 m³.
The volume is 5.560 m³
